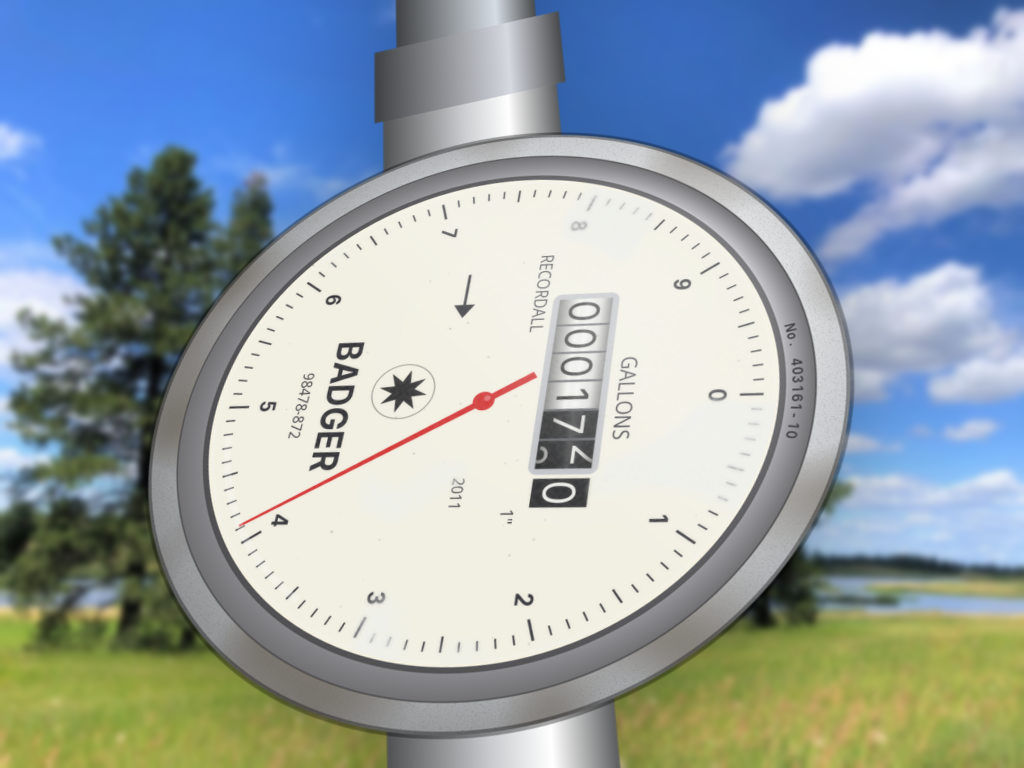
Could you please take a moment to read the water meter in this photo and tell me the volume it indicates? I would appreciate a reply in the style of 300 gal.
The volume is 1724.1 gal
